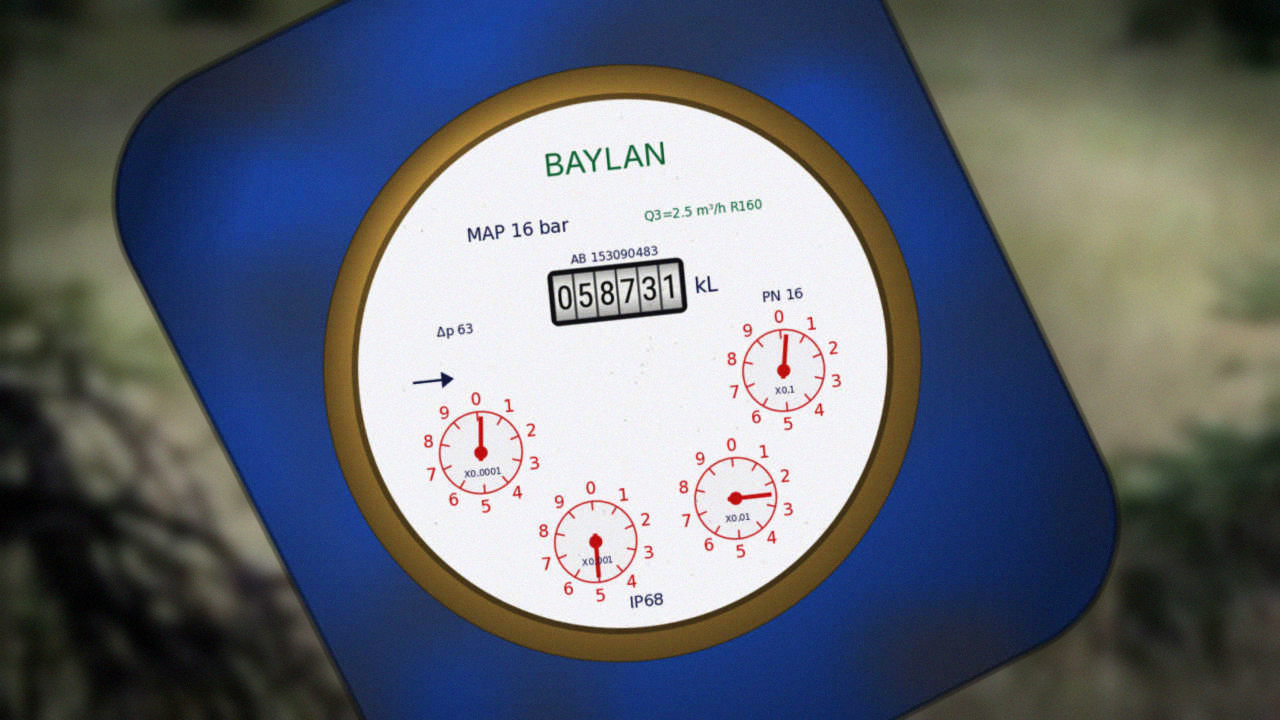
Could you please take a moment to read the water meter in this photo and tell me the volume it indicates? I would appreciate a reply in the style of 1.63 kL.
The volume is 58731.0250 kL
